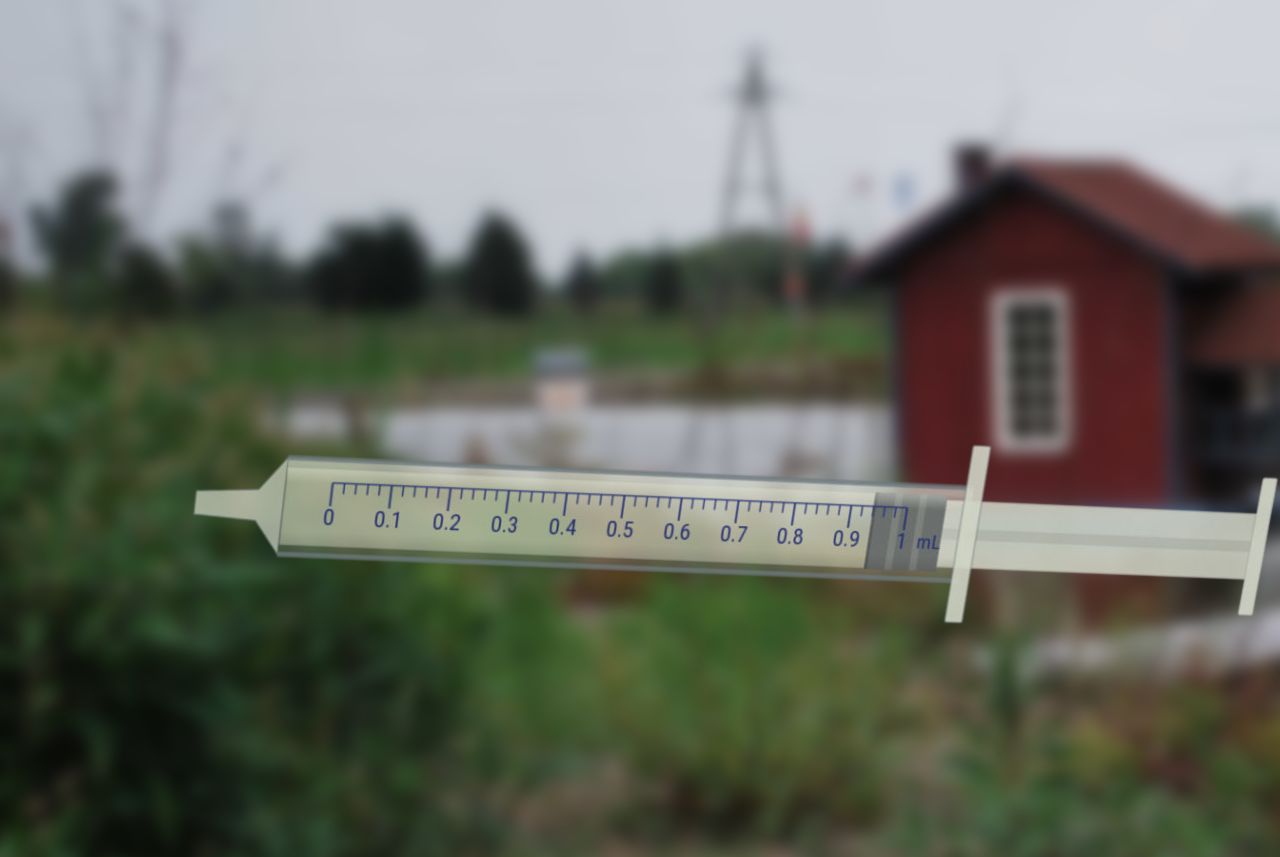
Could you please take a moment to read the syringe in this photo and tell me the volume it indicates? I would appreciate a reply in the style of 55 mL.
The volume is 0.94 mL
